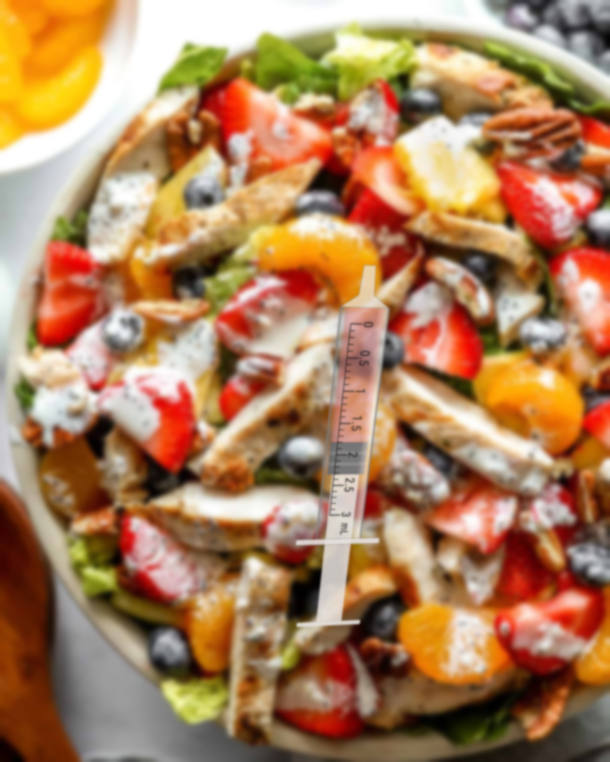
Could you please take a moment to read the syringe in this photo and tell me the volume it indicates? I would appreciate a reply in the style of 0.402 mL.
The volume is 1.8 mL
